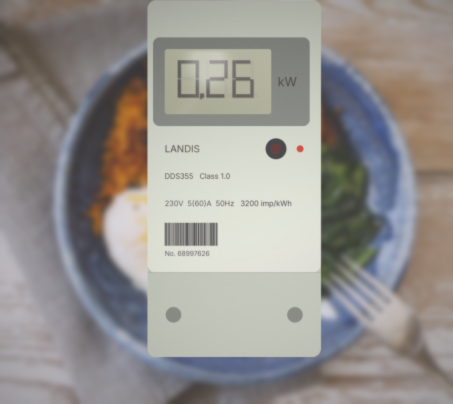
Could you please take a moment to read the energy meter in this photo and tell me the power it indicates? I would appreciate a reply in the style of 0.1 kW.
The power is 0.26 kW
